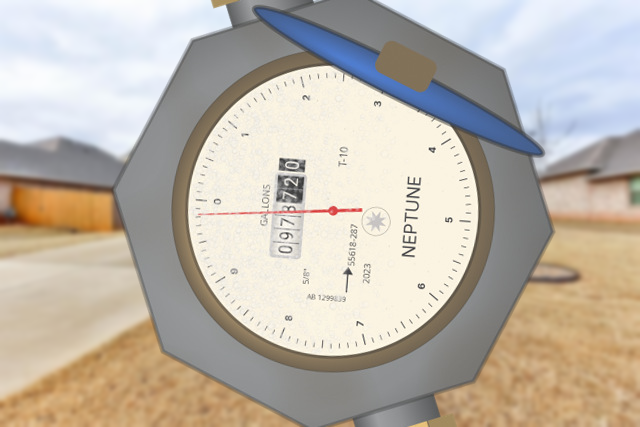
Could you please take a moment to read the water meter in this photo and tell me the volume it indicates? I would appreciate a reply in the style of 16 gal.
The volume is 978719.8 gal
